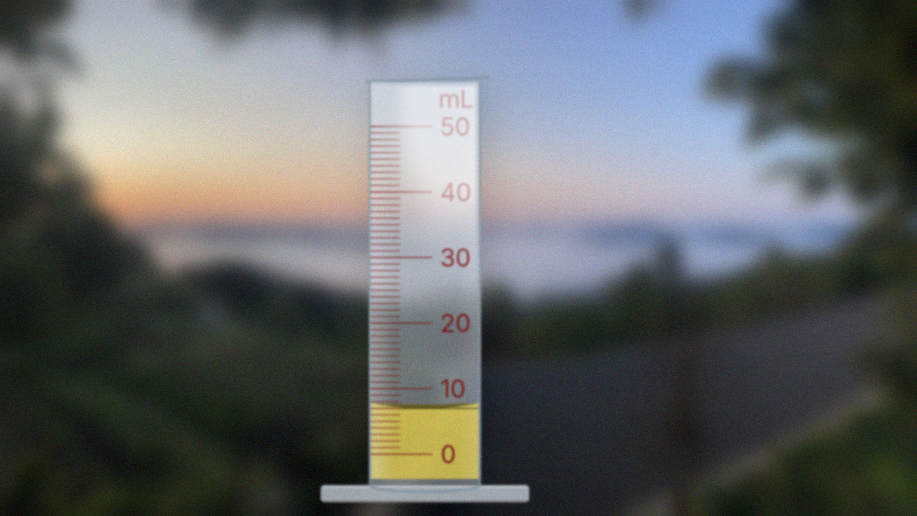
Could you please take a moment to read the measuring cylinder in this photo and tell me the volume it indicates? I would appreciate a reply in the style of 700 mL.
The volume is 7 mL
